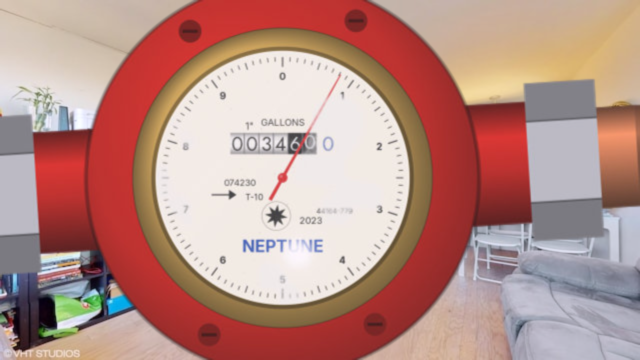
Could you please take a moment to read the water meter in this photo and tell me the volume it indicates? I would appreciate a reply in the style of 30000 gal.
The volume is 34600.8 gal
